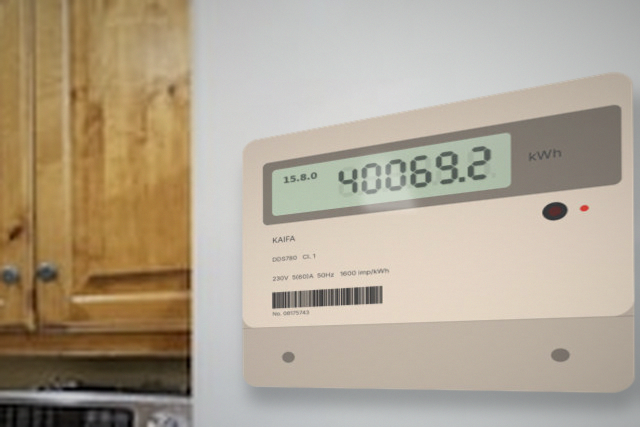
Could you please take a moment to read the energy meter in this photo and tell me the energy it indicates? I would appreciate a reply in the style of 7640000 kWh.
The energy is 40069.2 kWh
